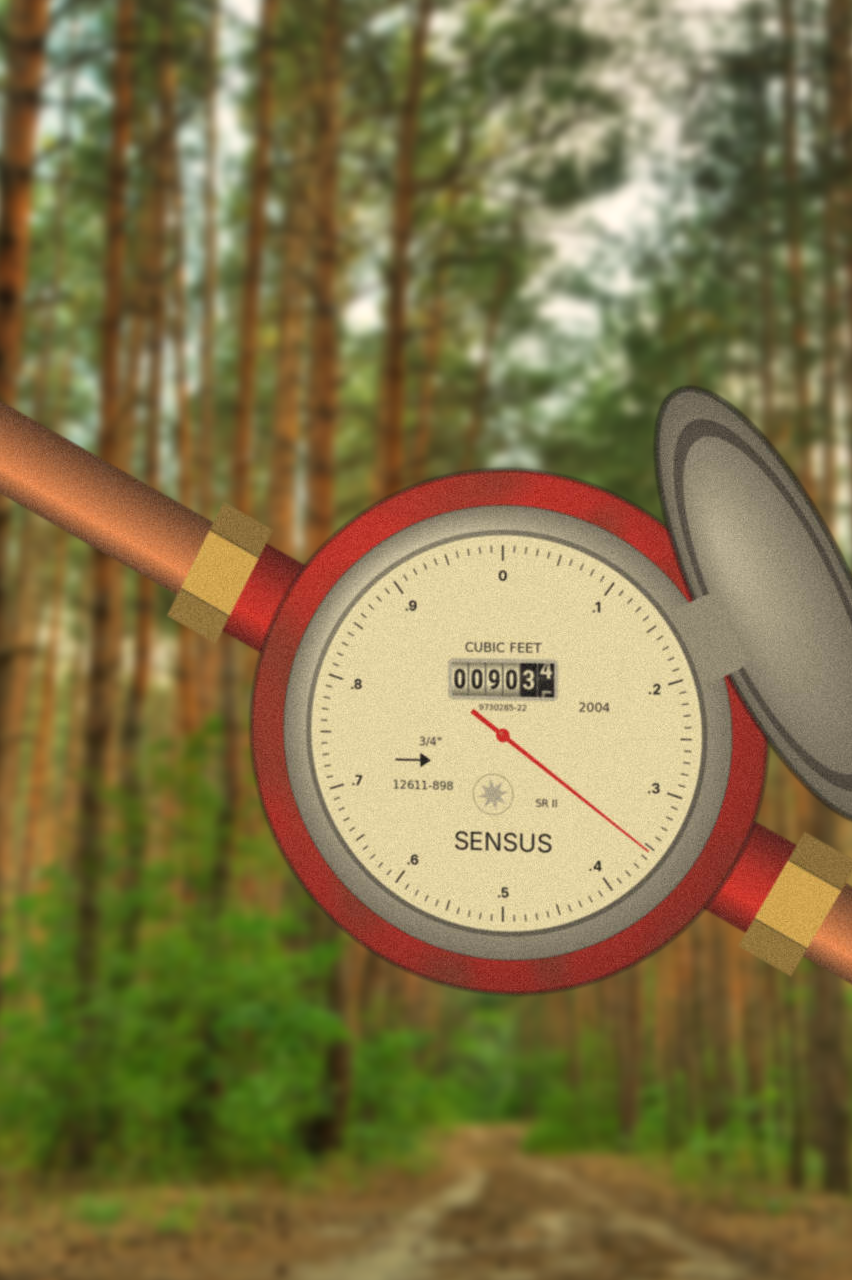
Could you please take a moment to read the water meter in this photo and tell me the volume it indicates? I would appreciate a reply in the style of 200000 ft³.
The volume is 9034.35 ft³
